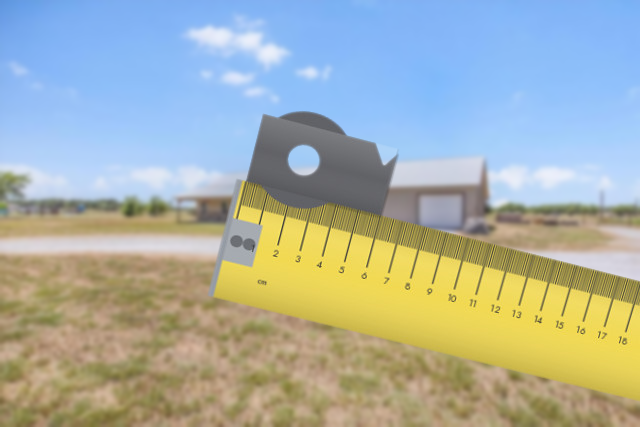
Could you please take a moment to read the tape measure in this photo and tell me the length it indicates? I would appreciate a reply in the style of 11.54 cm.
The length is 6 cm
